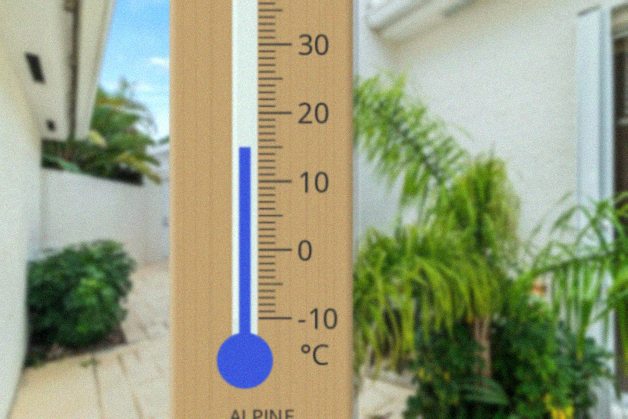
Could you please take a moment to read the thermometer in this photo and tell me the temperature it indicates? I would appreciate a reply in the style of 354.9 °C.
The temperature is 15 °C
